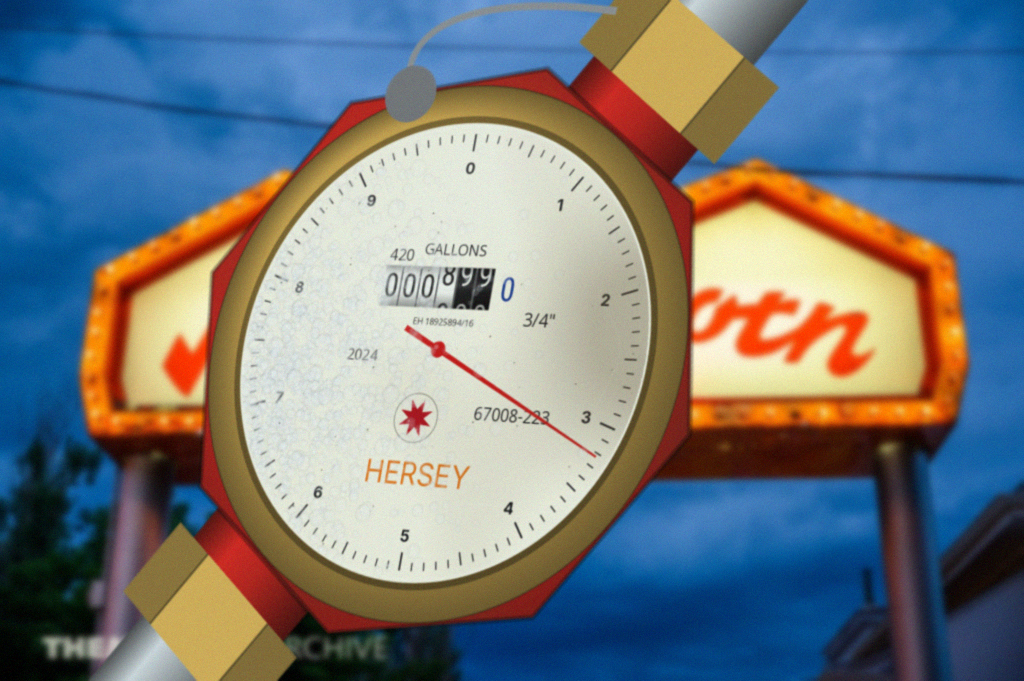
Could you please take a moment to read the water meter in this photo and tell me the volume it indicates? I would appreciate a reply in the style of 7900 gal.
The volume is 8993.2 gal
